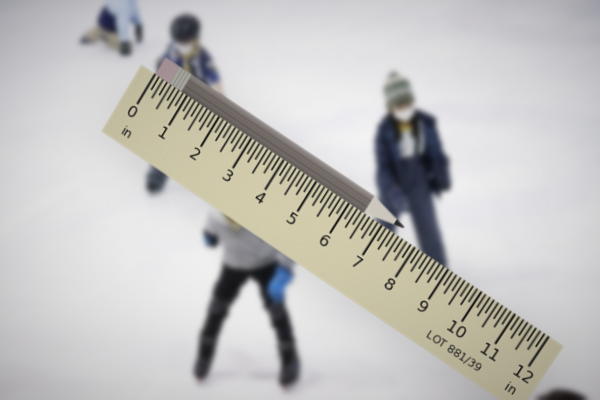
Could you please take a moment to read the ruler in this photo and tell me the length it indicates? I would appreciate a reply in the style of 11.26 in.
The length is 7.5 in
